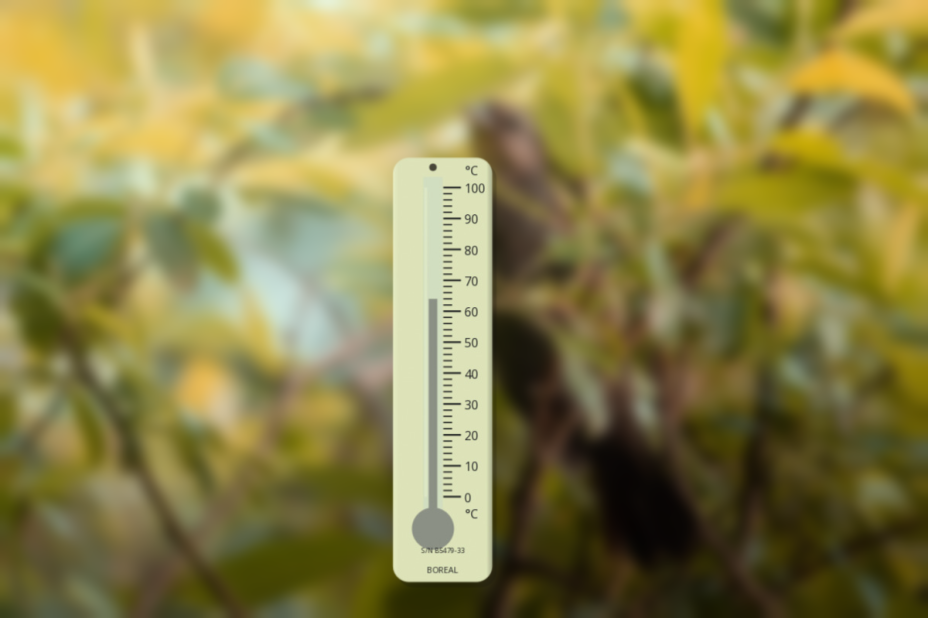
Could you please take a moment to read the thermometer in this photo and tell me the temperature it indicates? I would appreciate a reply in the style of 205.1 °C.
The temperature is 64 °C
